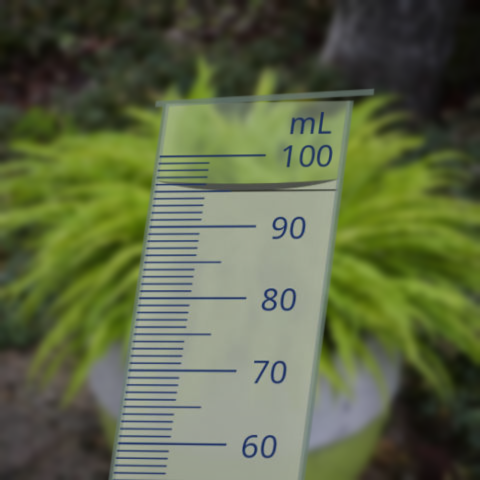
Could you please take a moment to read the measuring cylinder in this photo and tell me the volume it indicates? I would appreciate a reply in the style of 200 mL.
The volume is 95 mL
